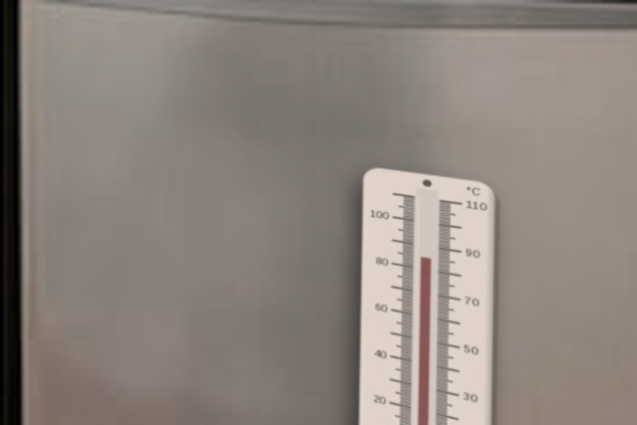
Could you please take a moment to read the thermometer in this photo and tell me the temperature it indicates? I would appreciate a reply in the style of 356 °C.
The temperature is 85 °C
